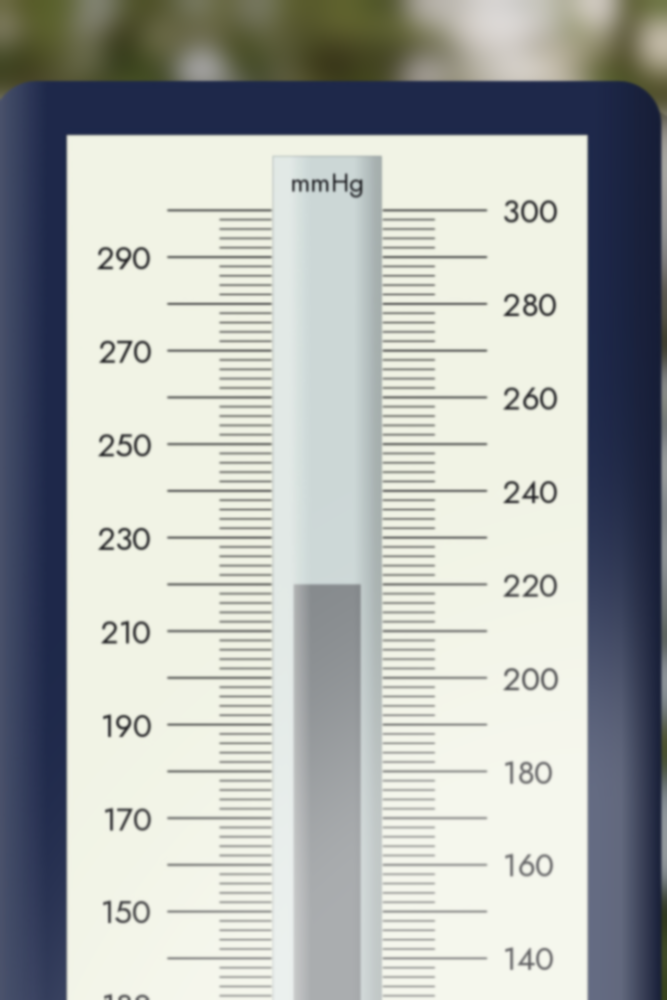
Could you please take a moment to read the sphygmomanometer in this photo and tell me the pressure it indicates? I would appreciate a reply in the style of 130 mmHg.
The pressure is 220 mmHg
